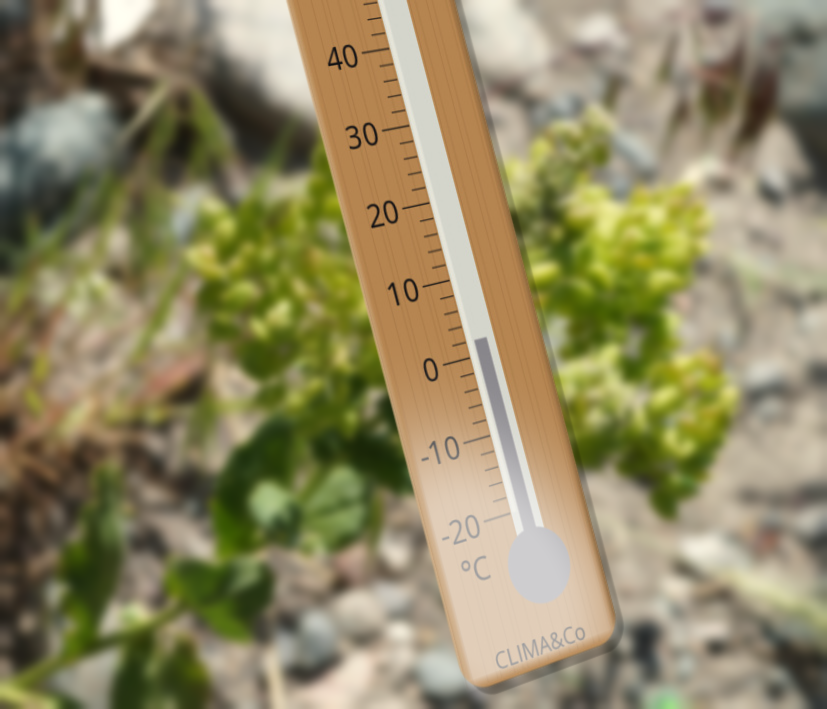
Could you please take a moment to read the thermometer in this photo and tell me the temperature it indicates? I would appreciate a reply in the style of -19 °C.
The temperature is 2 °C
